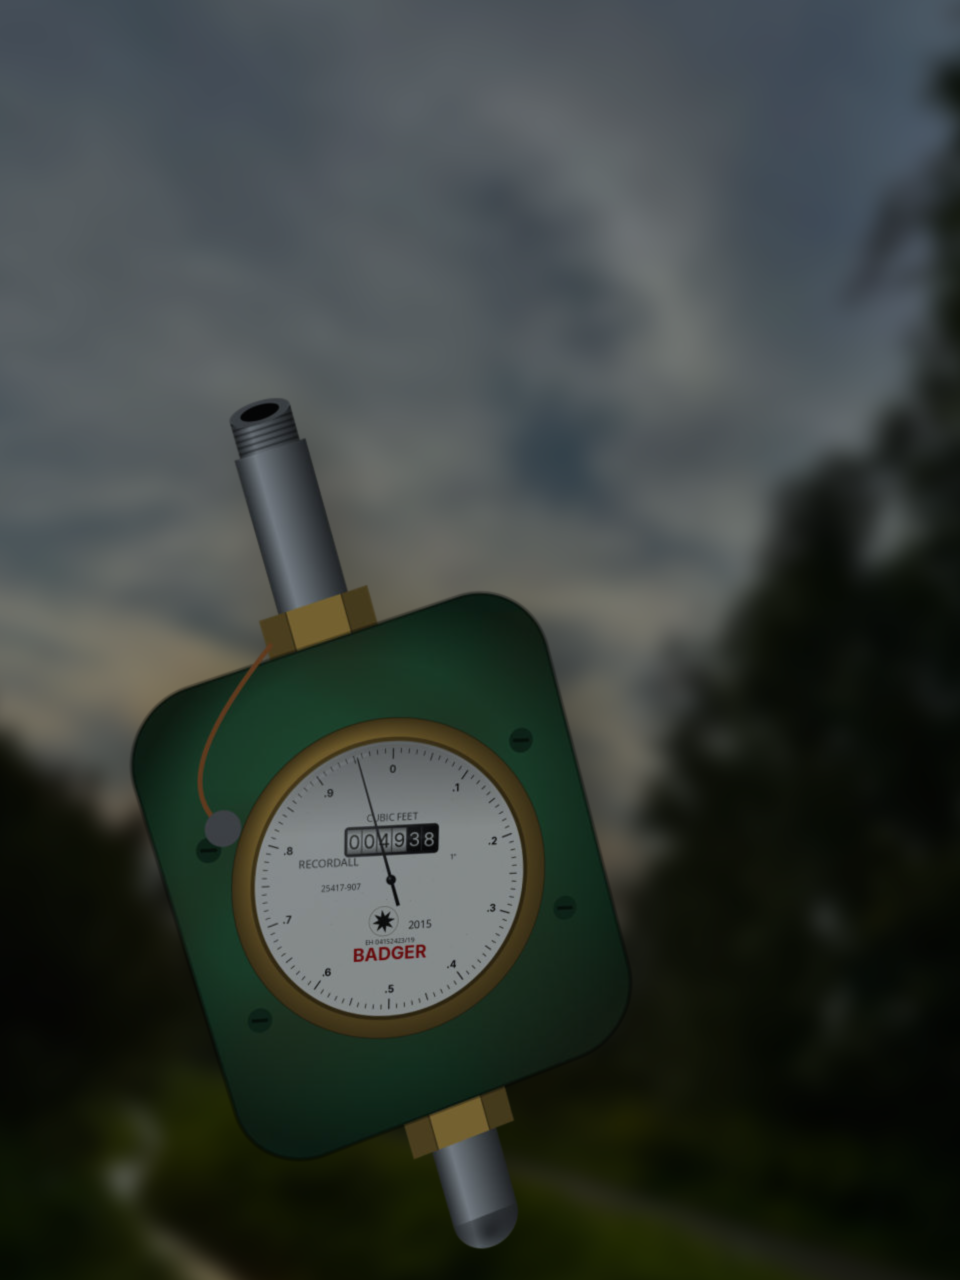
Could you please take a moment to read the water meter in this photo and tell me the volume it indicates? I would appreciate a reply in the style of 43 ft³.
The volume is 4937.95 ft³
